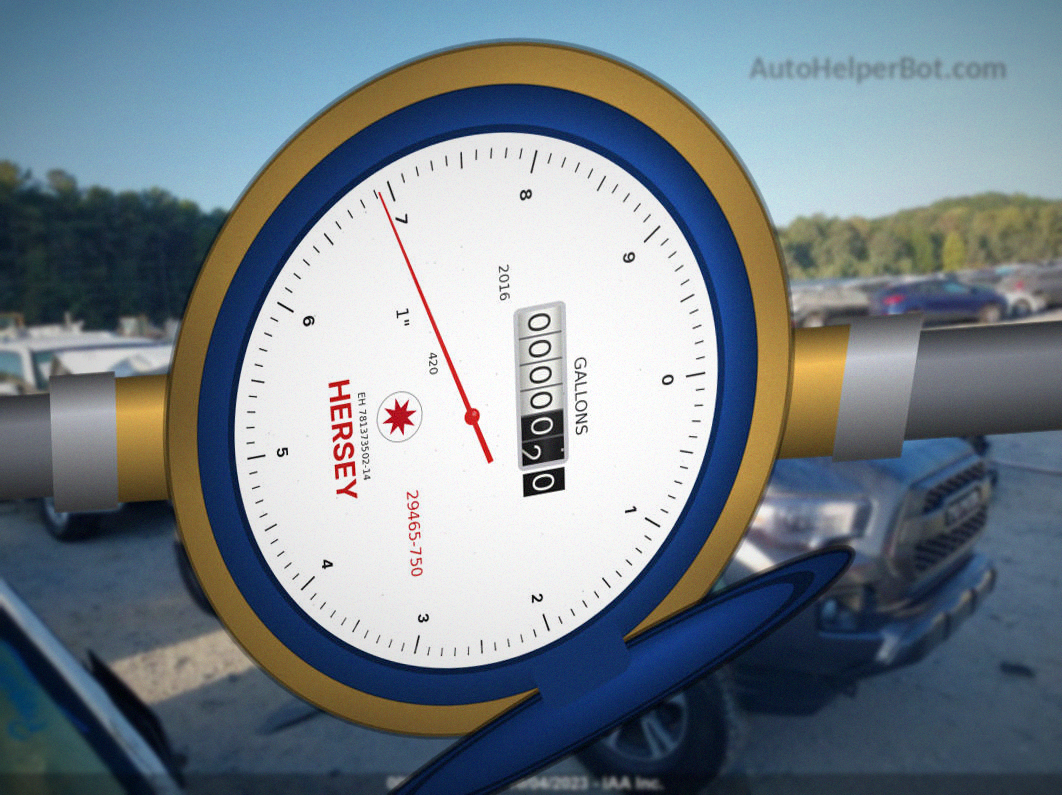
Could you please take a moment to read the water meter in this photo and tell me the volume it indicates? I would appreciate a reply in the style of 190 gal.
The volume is 16.9 gal
